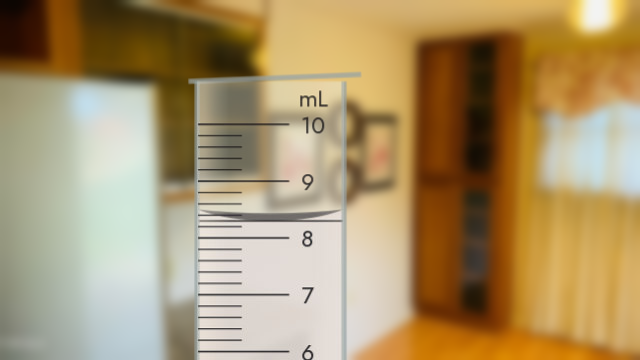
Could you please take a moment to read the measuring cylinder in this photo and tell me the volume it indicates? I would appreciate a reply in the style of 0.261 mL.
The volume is 8.3 mL
